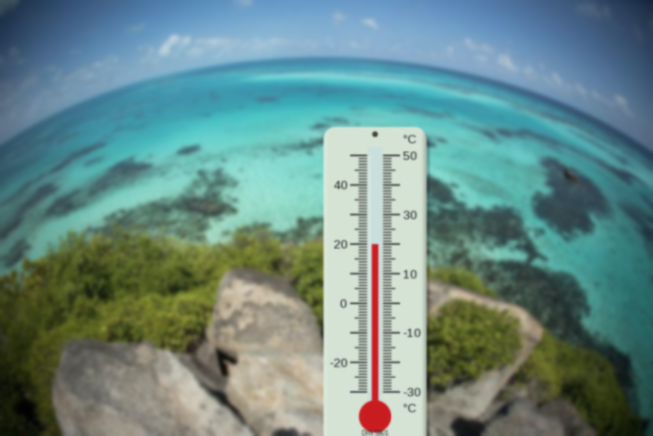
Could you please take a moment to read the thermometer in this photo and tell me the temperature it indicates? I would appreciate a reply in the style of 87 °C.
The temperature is 20 °C
